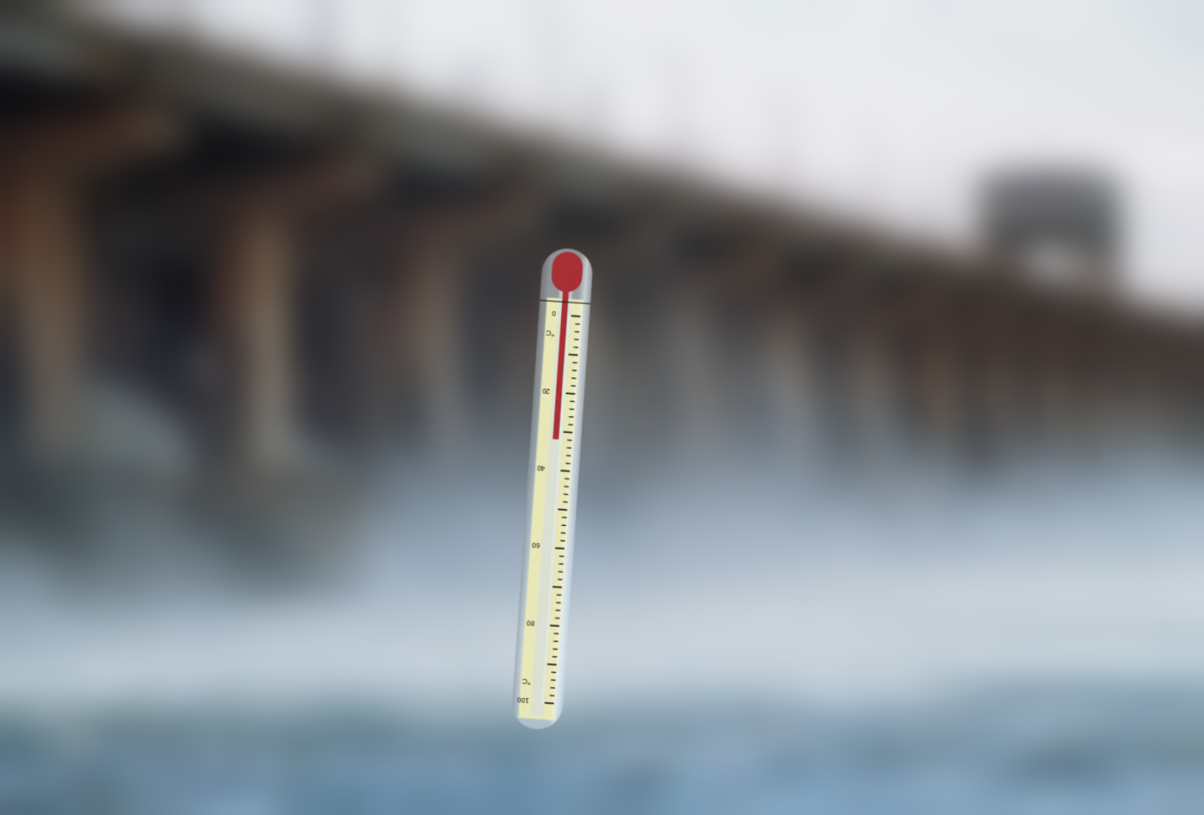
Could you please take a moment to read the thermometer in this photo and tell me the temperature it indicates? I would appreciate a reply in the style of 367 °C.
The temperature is 32 °C
